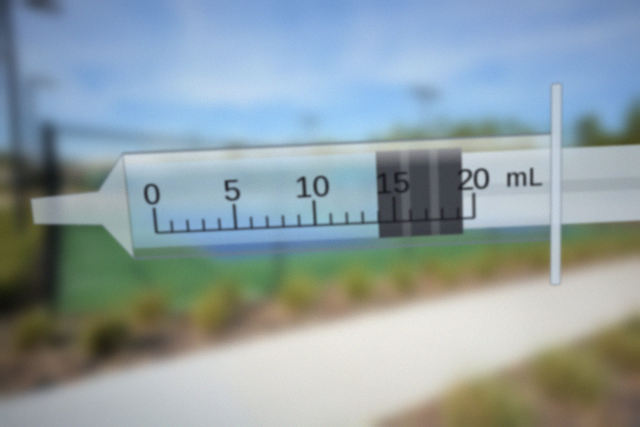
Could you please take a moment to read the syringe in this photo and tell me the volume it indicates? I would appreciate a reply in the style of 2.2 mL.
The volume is 14 mL
